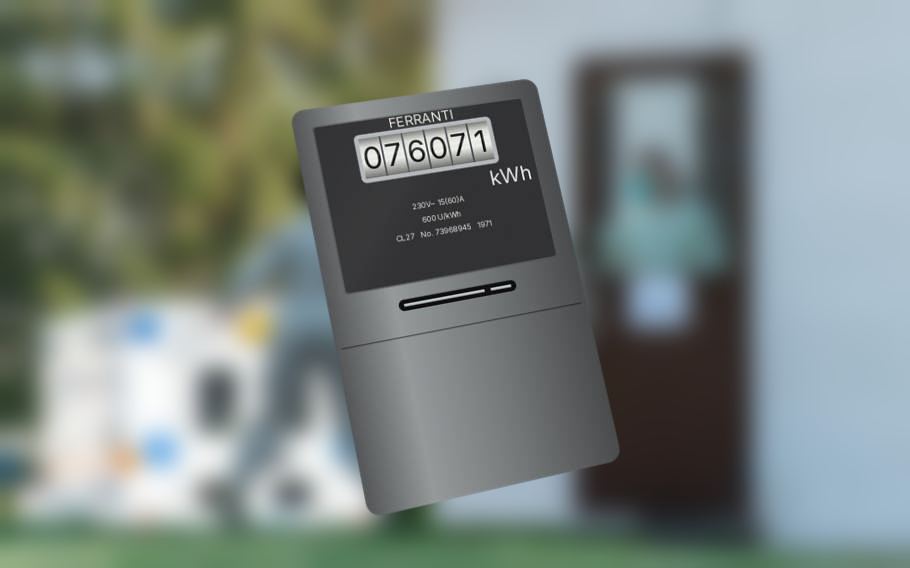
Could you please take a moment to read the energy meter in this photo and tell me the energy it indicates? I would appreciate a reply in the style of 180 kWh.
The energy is 76071 kWh
